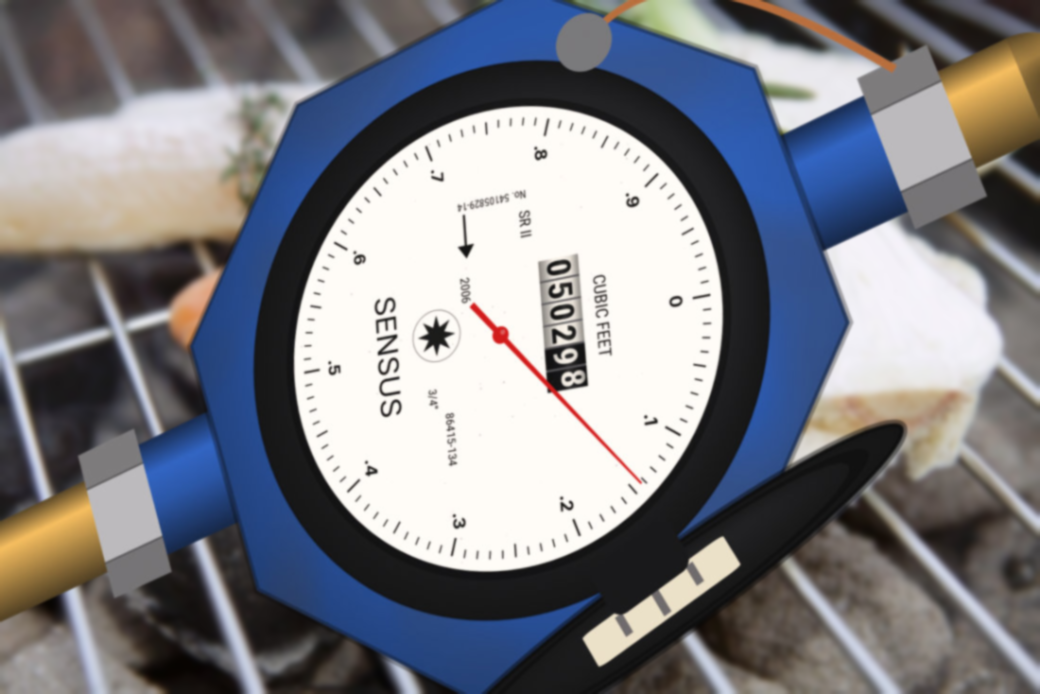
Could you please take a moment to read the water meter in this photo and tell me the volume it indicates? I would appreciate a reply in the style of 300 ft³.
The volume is 50298.14 ft³
